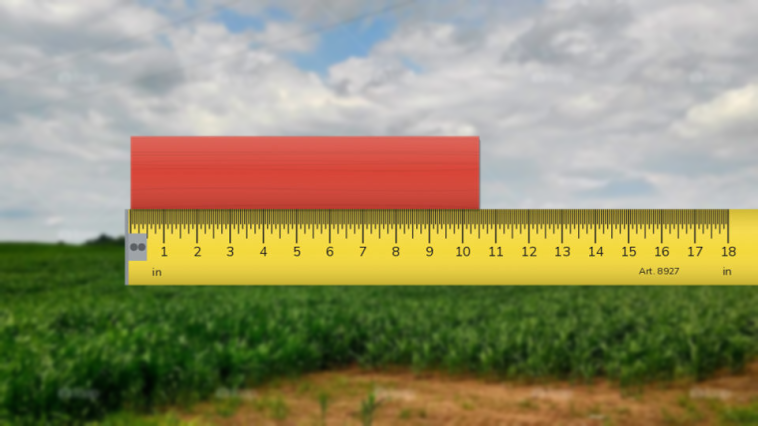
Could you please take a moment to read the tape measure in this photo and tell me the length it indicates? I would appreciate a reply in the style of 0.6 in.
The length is 10.5 in
